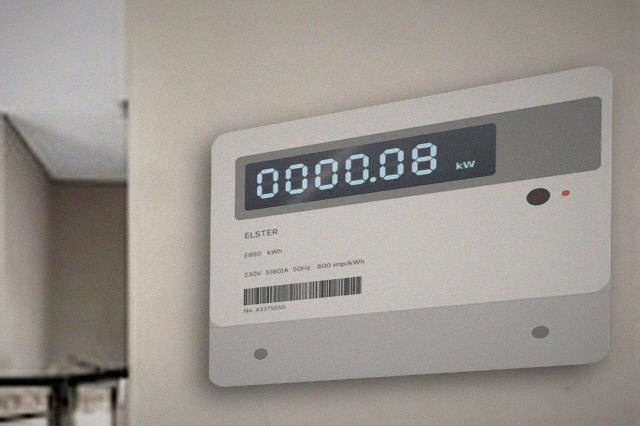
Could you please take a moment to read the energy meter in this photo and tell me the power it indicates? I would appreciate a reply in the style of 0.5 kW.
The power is 0.08 kW
